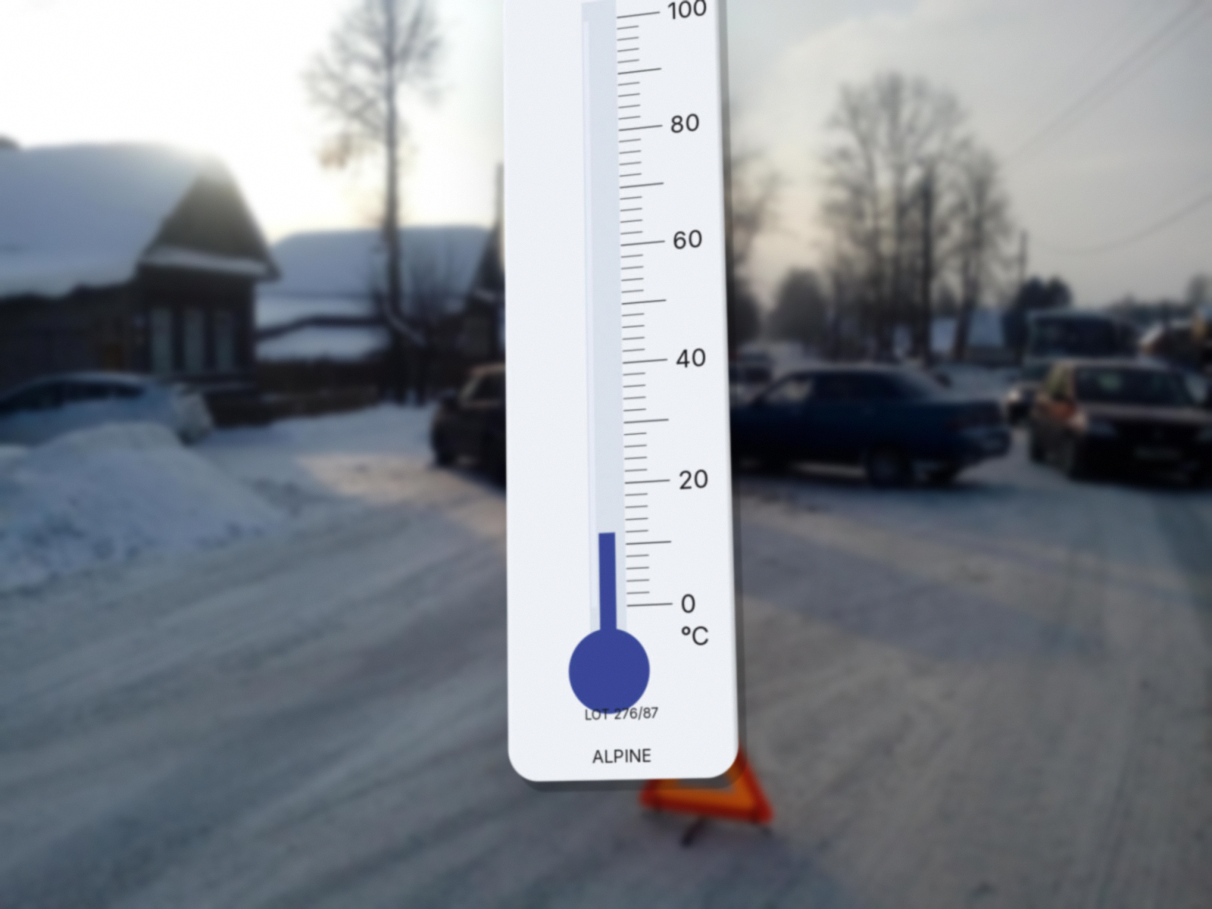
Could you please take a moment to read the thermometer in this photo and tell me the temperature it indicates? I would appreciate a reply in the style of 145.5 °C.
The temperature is 12 °C
